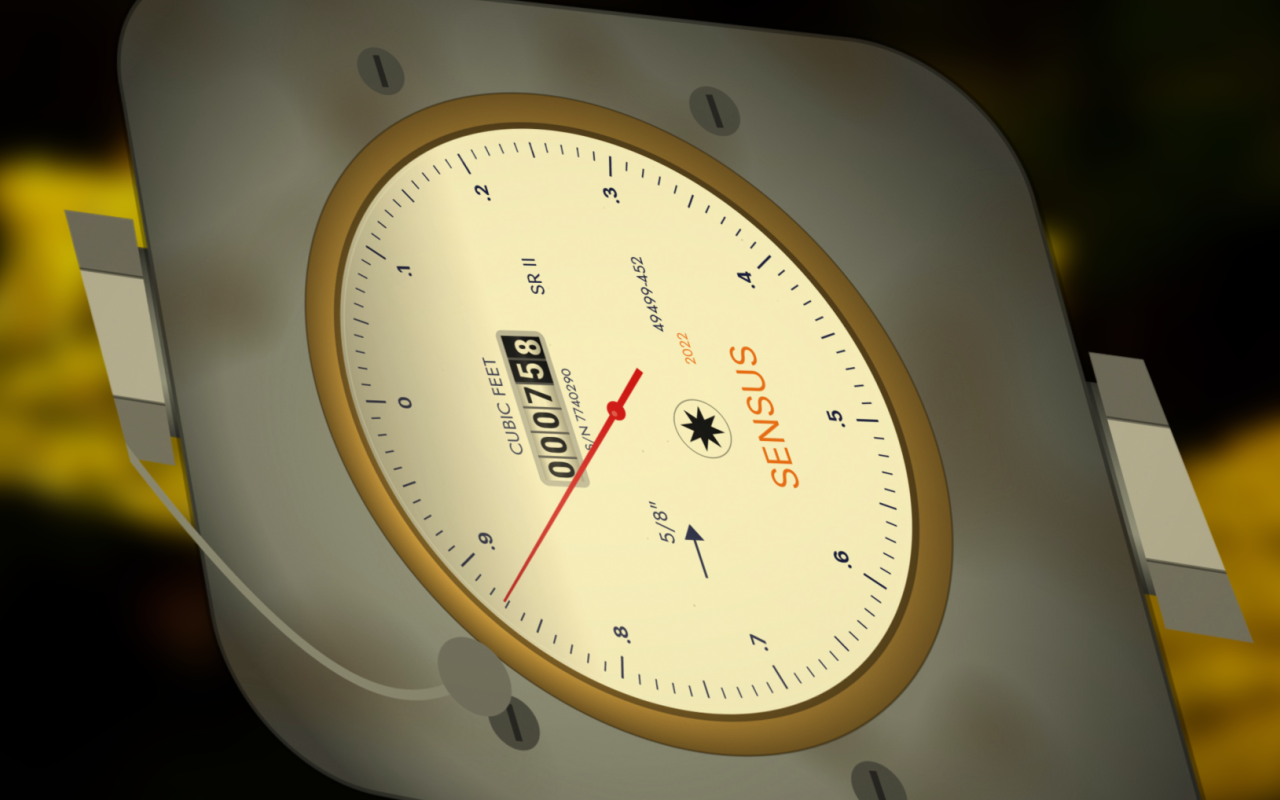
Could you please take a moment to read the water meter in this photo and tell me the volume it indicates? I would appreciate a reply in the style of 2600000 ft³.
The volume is 757.87 ft³
